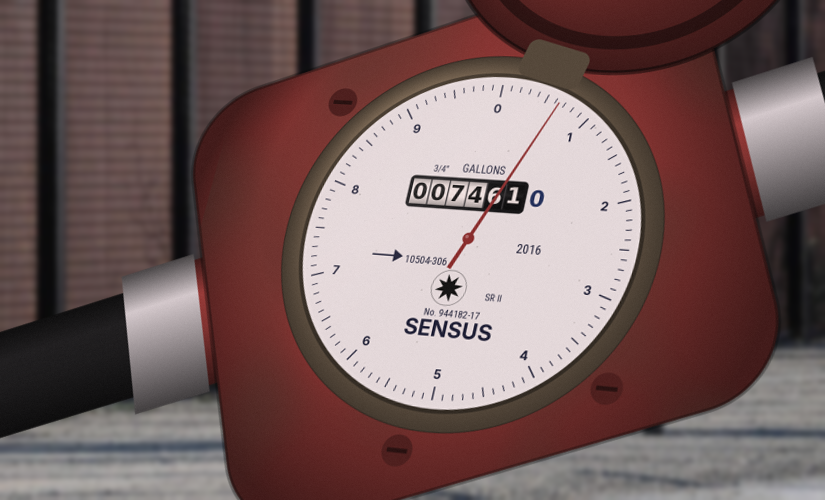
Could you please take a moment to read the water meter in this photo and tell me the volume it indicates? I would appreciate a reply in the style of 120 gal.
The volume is 74610.6 gal
